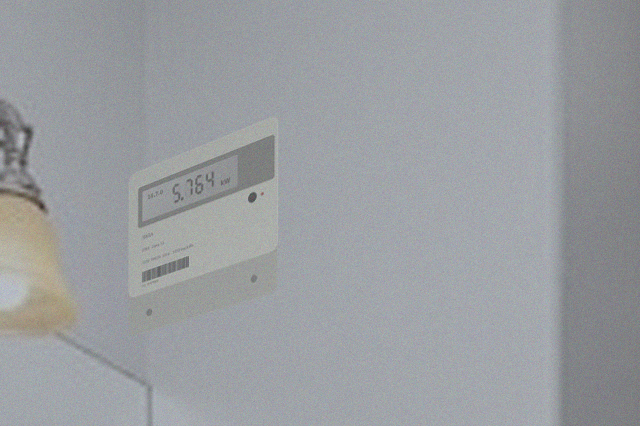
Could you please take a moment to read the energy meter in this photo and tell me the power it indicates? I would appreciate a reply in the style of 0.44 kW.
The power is 5.764 kW
